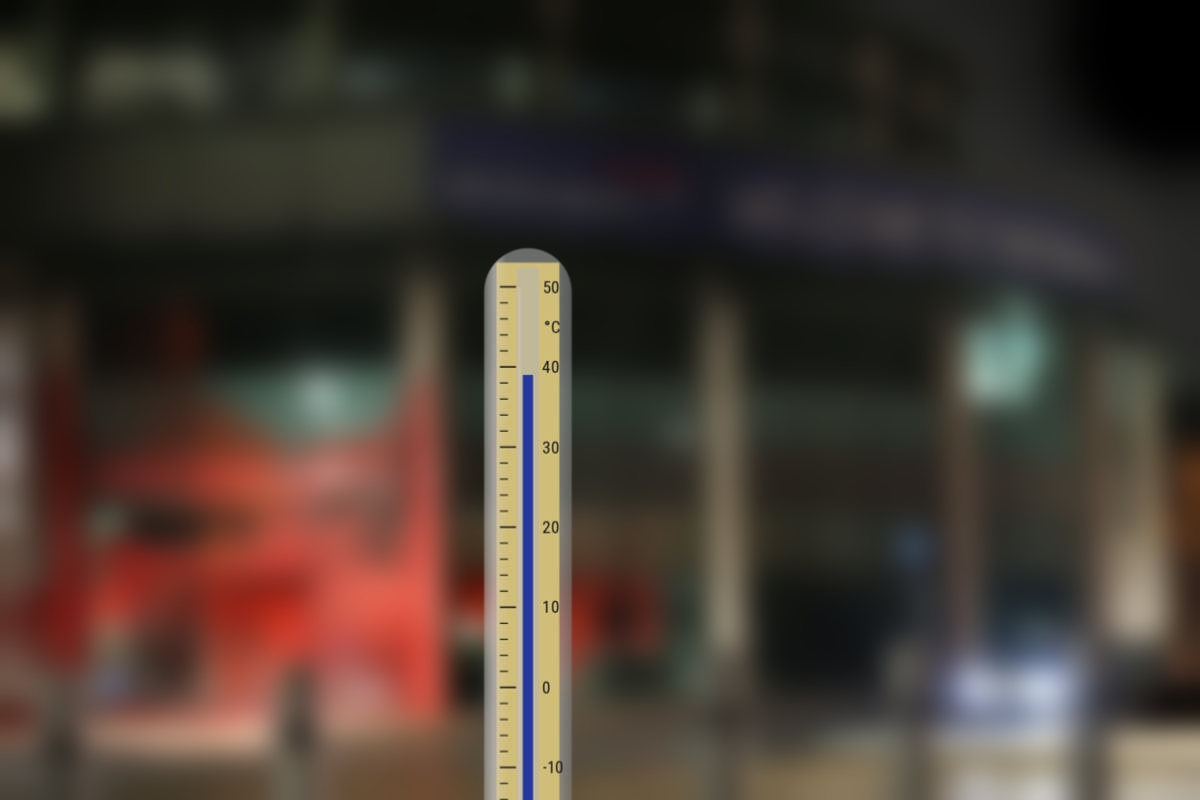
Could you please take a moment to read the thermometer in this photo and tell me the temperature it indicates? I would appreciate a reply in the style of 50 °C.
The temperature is 39 °C
